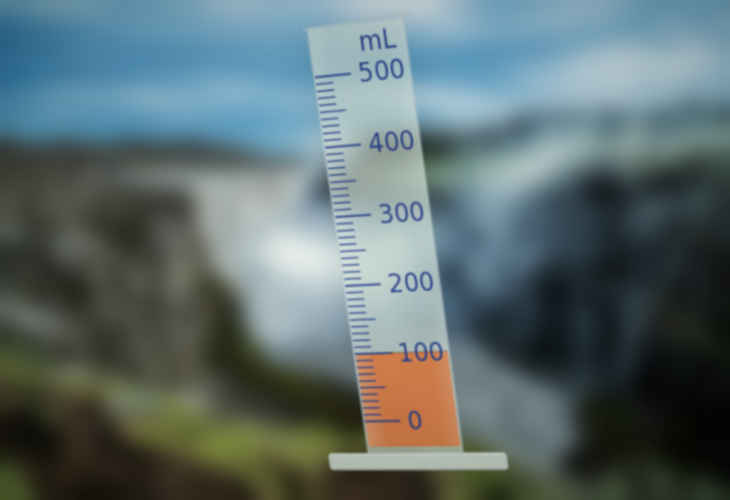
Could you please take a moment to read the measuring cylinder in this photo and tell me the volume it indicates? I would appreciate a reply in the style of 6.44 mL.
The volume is 100 mL
